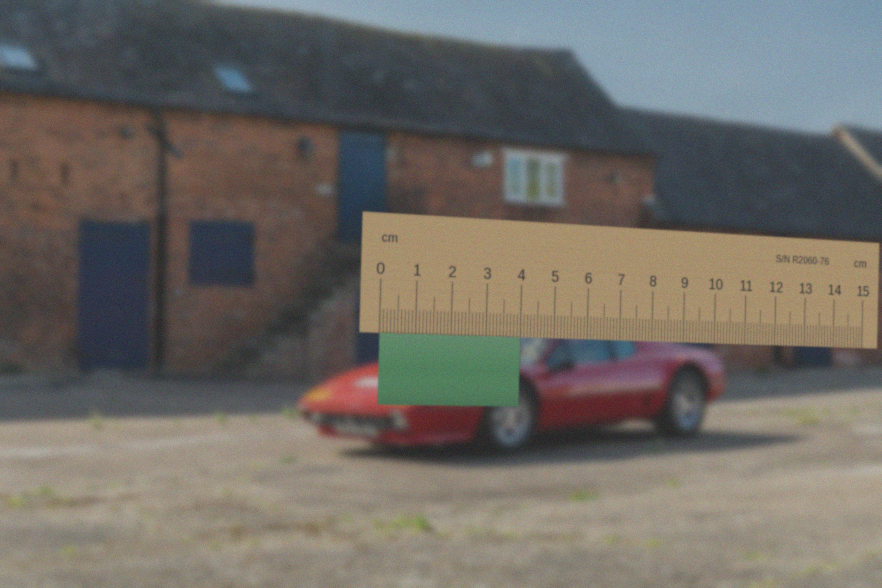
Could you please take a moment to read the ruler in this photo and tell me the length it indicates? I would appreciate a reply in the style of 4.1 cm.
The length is 4 cm
